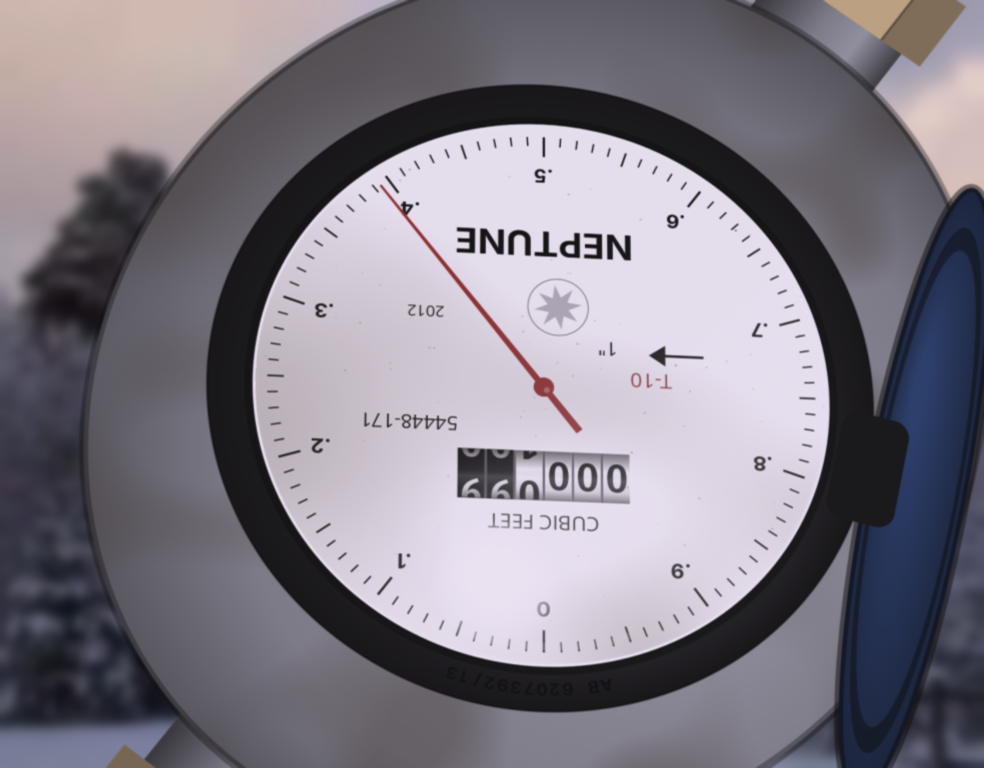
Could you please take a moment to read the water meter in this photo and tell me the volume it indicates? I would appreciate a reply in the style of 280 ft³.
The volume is 99.39 ft³
